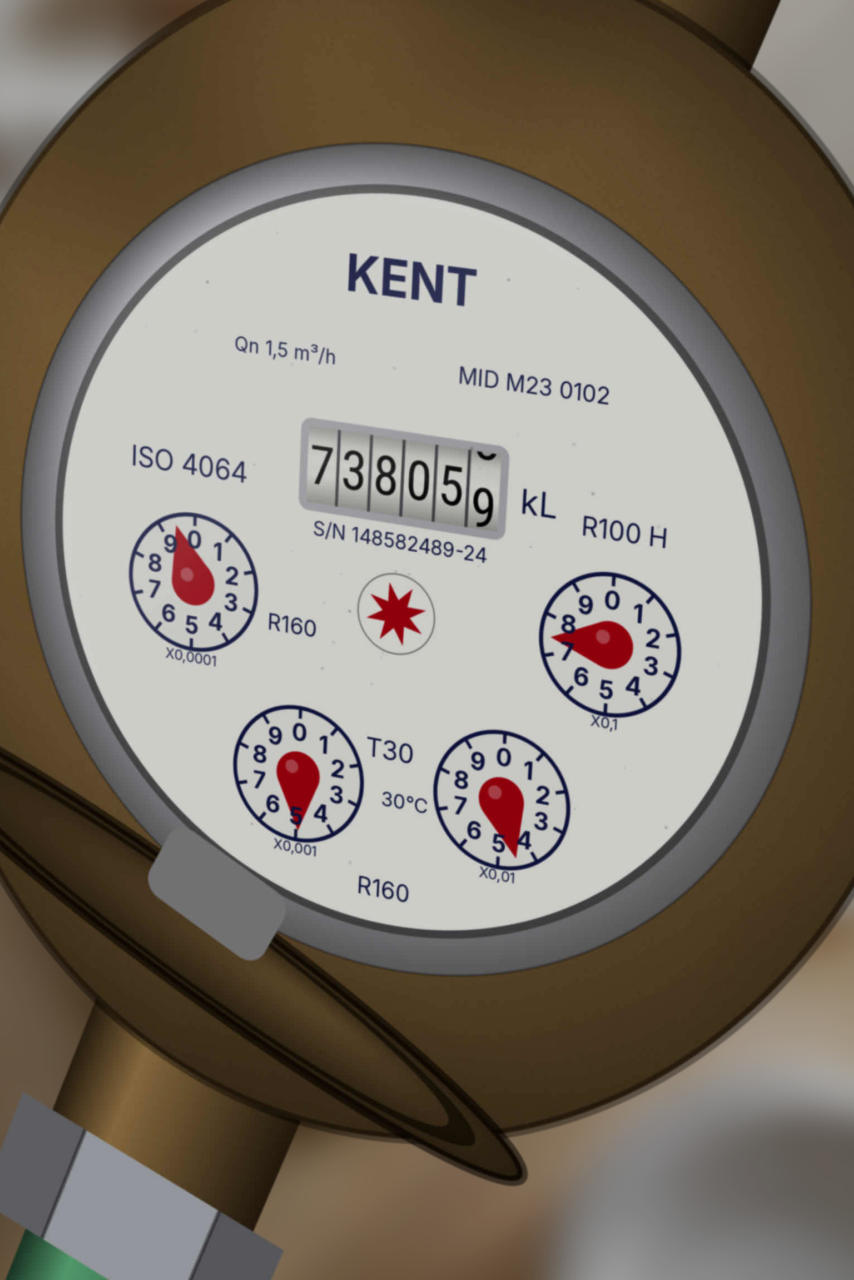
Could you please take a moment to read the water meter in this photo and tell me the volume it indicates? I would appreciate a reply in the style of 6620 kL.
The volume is 738058.7449 kL
